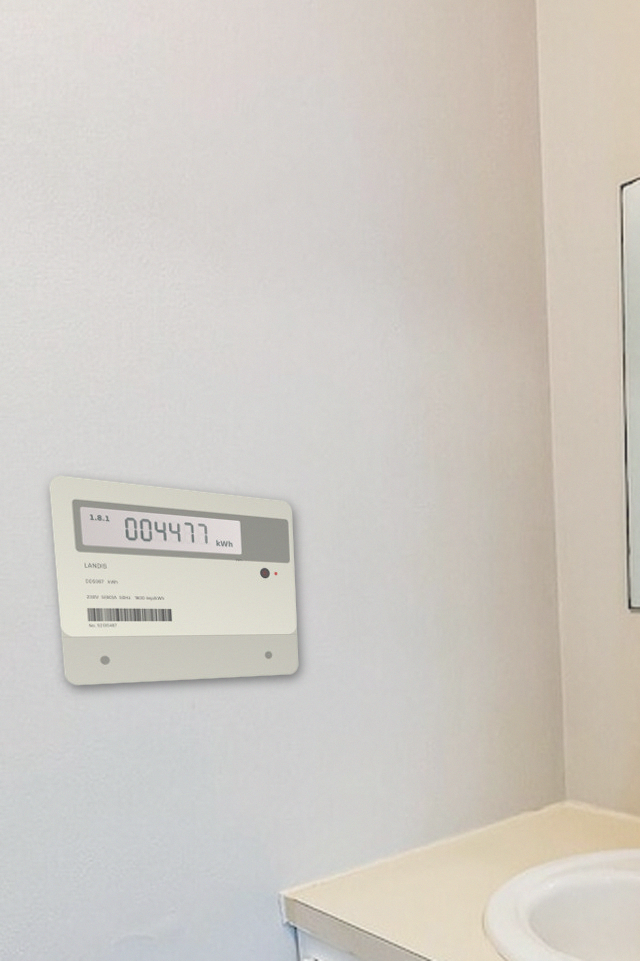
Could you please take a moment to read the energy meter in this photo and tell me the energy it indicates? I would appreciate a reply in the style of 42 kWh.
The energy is 4477 kWh
